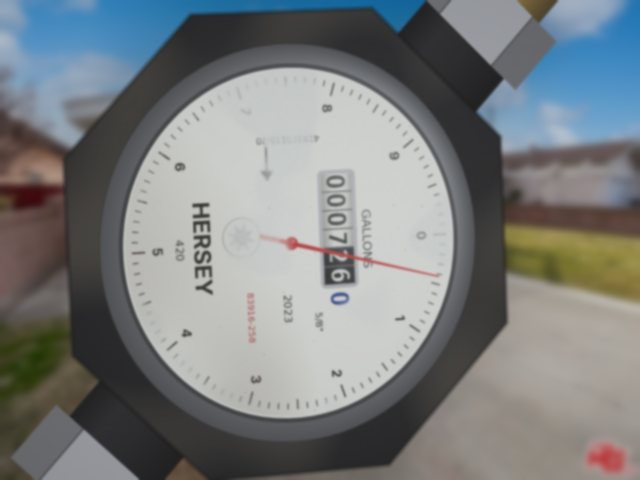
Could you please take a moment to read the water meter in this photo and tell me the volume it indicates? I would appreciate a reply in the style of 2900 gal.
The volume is 7260.4 gal
